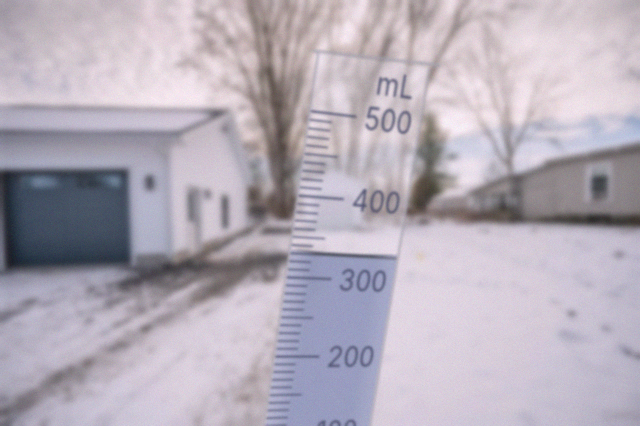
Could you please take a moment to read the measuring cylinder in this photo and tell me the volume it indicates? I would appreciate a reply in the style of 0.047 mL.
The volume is 330 mL
